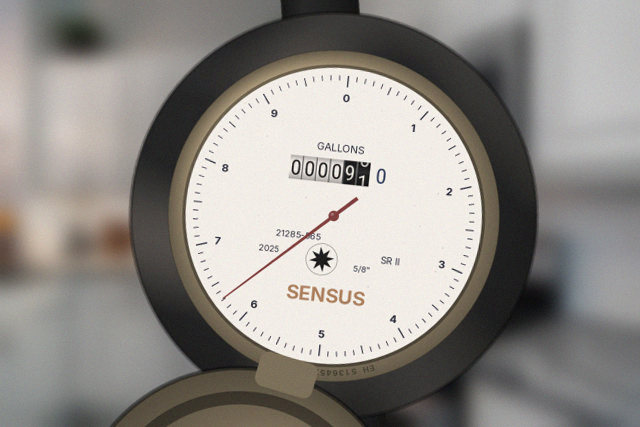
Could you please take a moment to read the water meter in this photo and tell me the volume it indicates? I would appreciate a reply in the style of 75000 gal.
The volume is 906.3 gal
